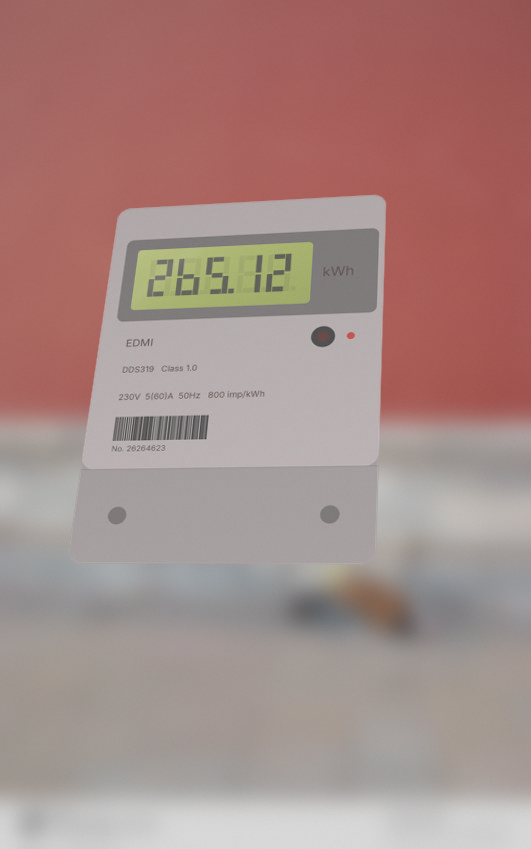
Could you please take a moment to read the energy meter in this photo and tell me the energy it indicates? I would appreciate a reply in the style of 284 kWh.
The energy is 265.12 kWh
